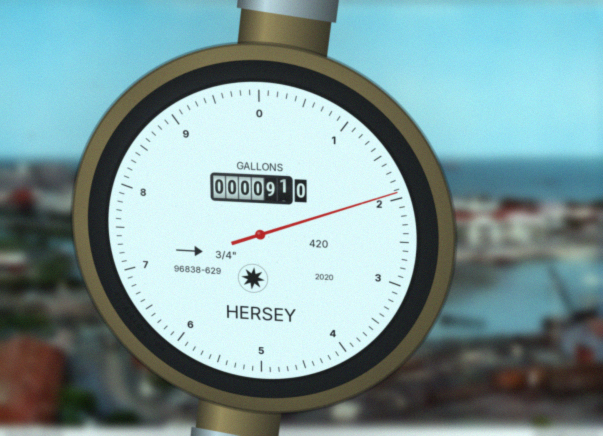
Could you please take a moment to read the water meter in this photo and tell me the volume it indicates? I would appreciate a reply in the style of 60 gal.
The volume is 911.9 gal
